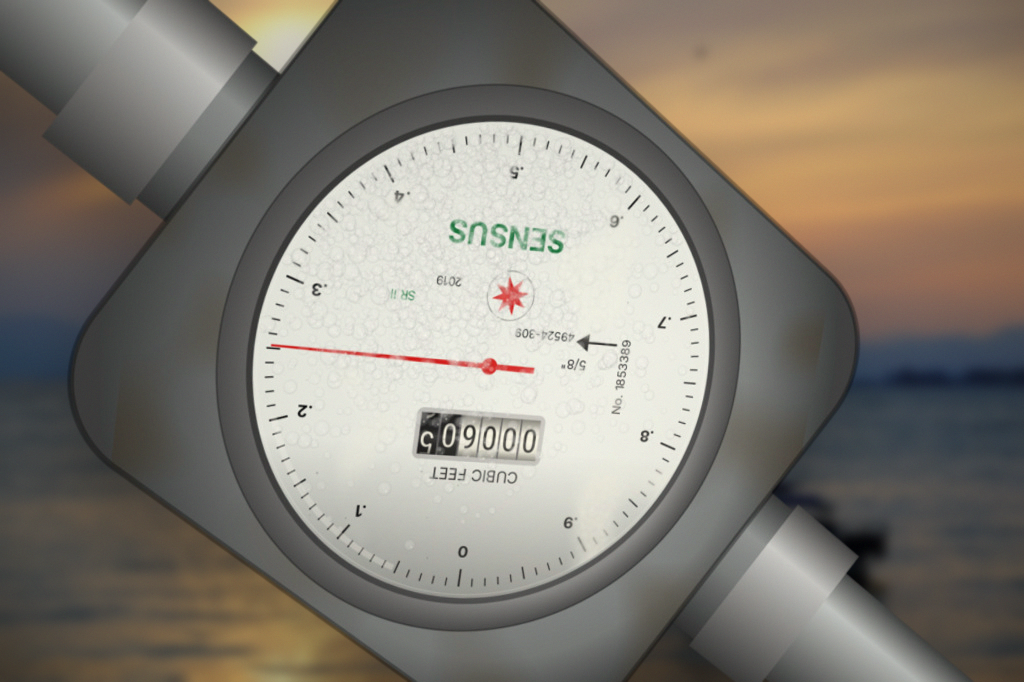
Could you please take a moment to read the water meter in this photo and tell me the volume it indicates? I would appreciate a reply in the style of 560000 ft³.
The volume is 605.25 ft³
